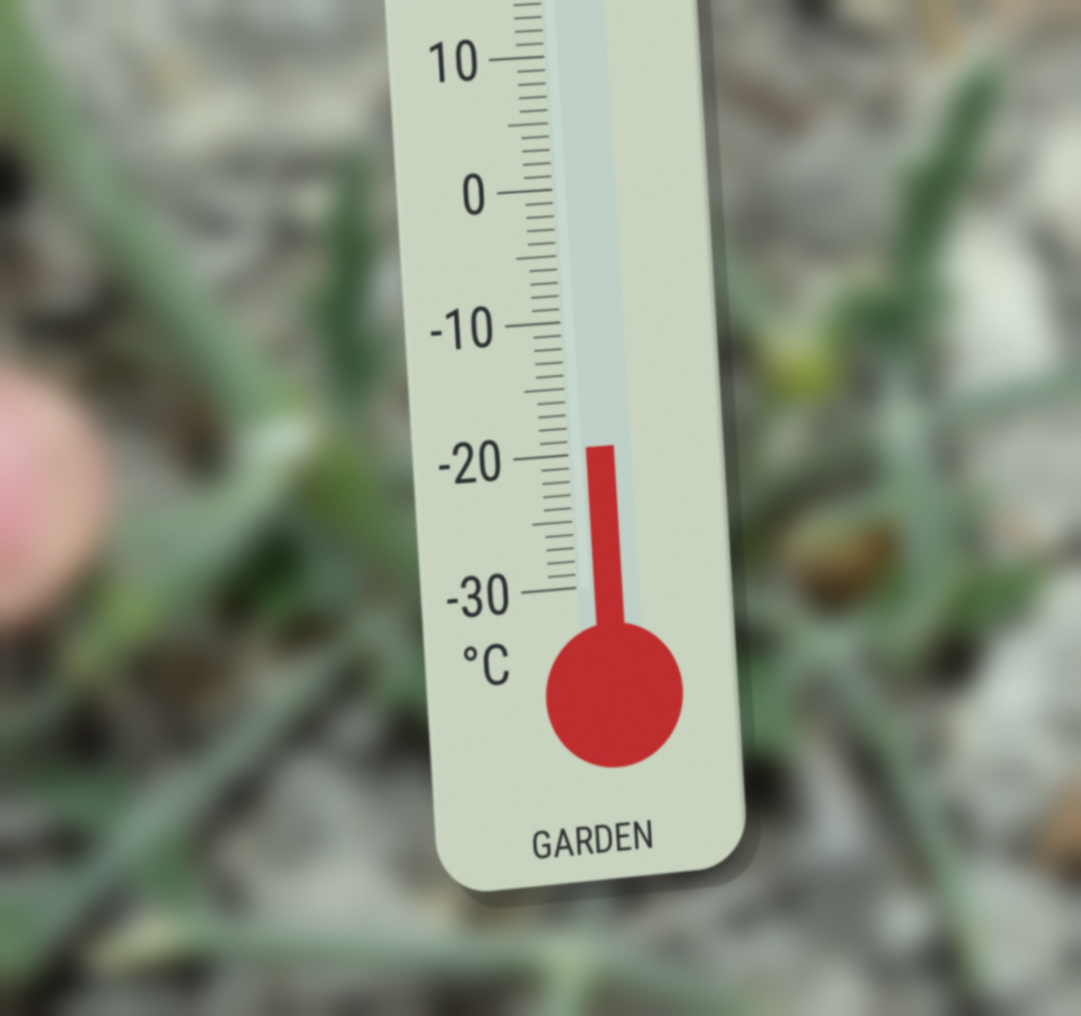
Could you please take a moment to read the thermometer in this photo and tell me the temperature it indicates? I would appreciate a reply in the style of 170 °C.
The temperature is -19.5 °C
